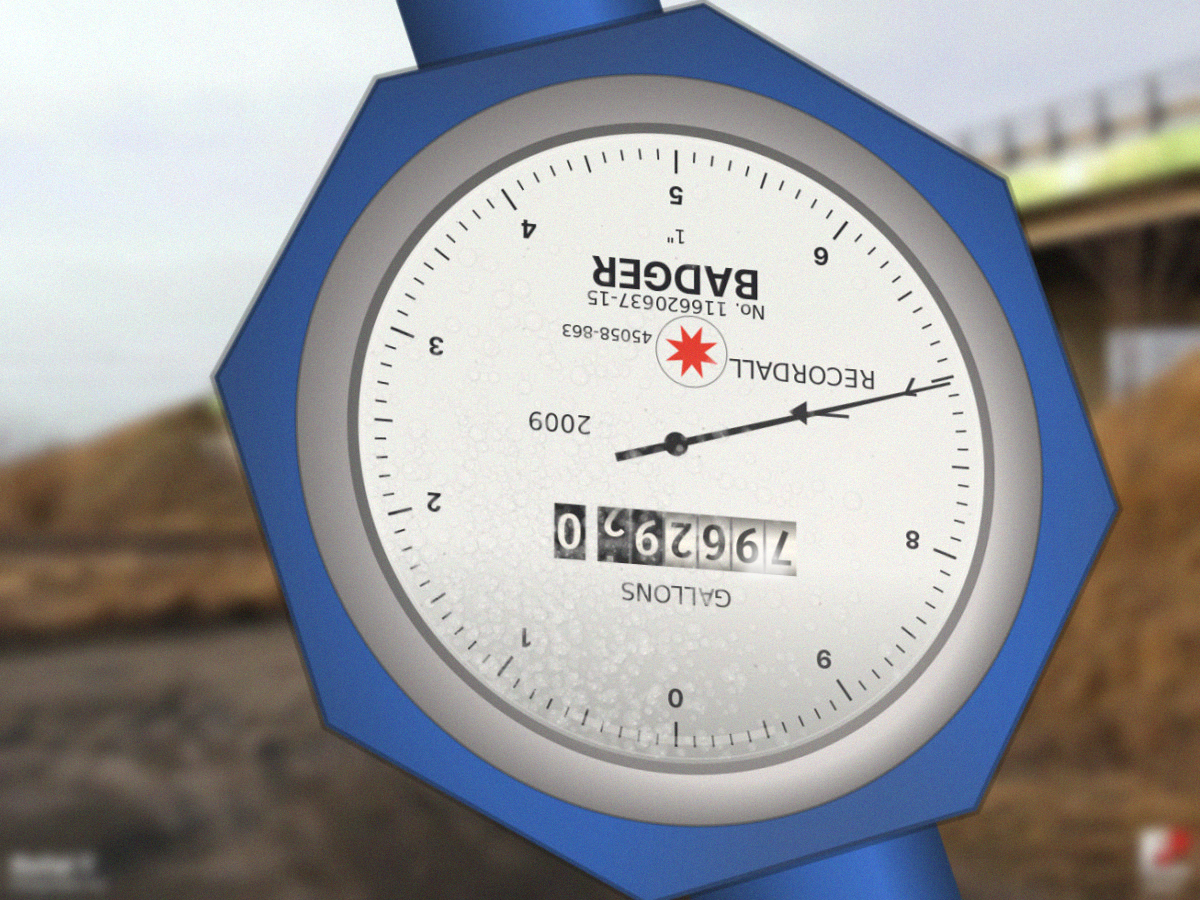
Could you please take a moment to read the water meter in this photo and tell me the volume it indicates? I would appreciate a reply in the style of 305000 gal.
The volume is 7962917.0 gal
